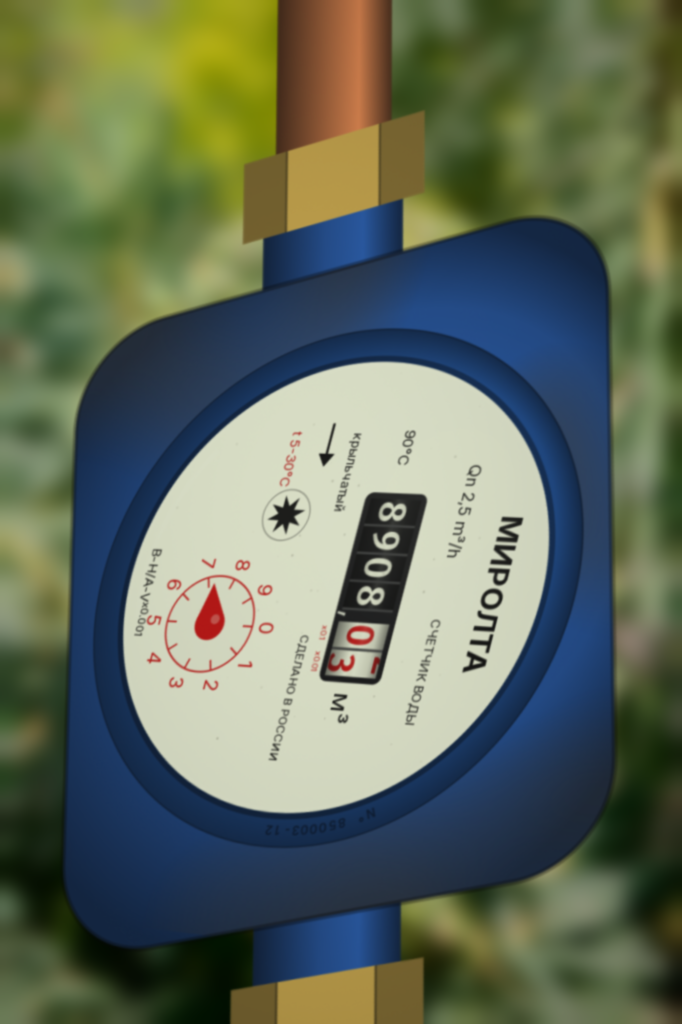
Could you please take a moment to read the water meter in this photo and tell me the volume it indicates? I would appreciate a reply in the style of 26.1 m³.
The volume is 8908.027 m³
